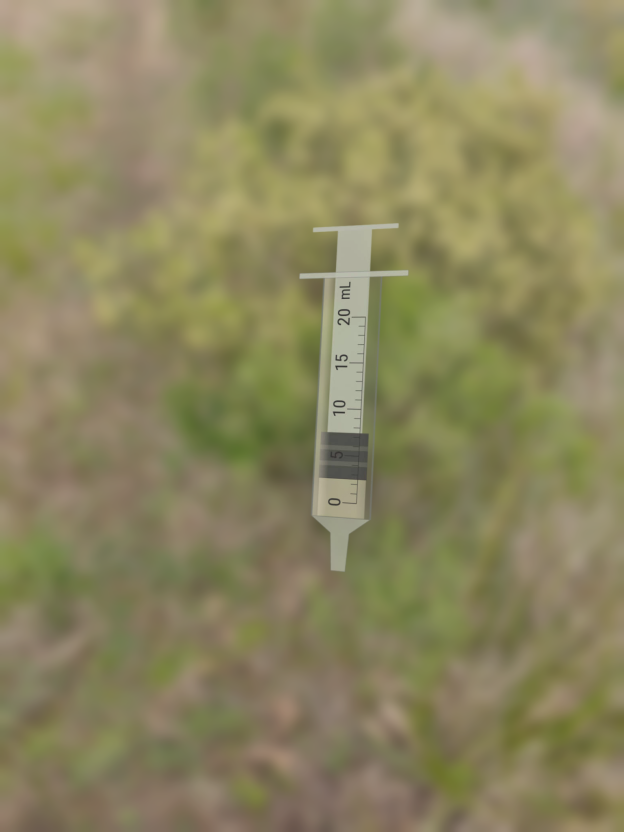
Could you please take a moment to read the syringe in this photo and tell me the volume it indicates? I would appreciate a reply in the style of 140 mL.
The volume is 2.5 mL
